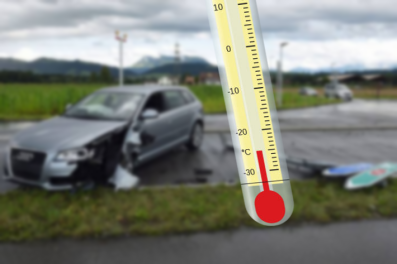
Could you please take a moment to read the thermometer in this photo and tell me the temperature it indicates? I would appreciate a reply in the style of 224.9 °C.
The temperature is -25 °C
